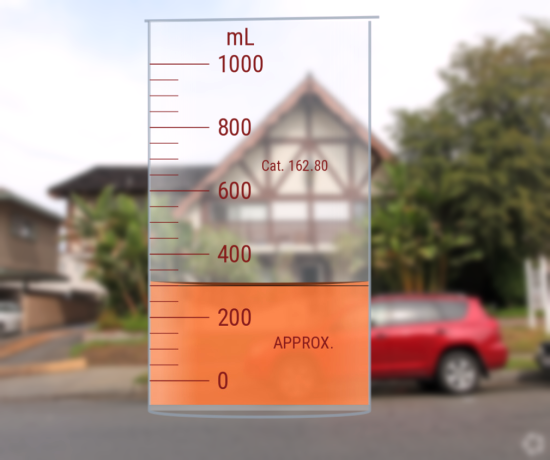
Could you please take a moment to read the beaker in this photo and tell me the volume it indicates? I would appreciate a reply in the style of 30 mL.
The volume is 300 mL
